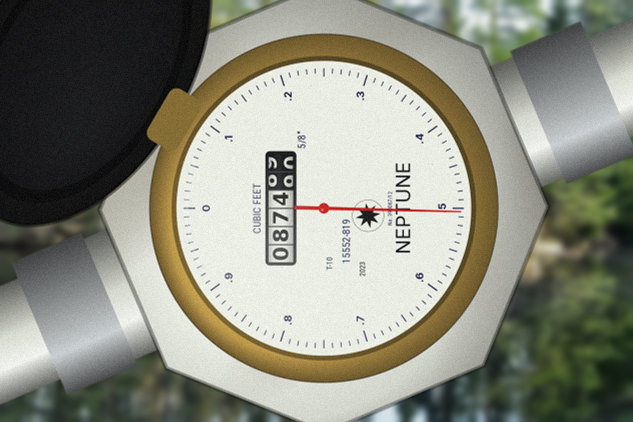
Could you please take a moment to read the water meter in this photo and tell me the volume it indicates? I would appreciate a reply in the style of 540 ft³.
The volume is 87489.50 ft³
